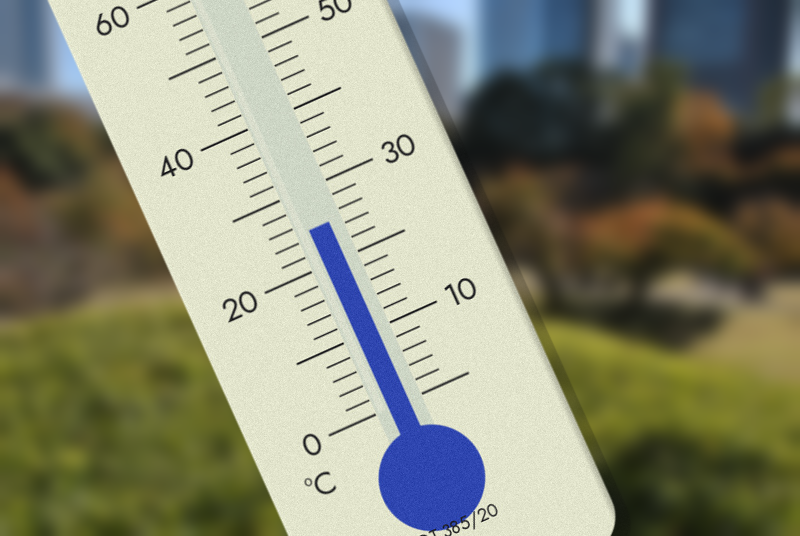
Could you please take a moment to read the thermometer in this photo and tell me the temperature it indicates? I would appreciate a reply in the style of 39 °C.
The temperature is 25 °C
